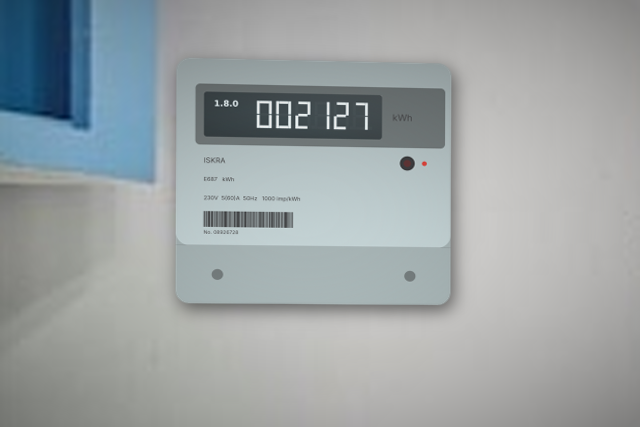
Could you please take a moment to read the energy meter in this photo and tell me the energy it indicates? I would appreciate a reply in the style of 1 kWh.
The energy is 2127 kWh
